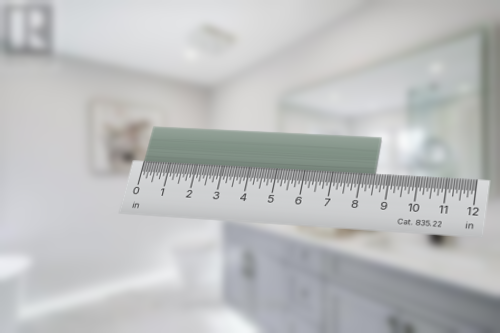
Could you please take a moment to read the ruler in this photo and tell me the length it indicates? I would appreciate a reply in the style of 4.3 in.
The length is 8.5 in
